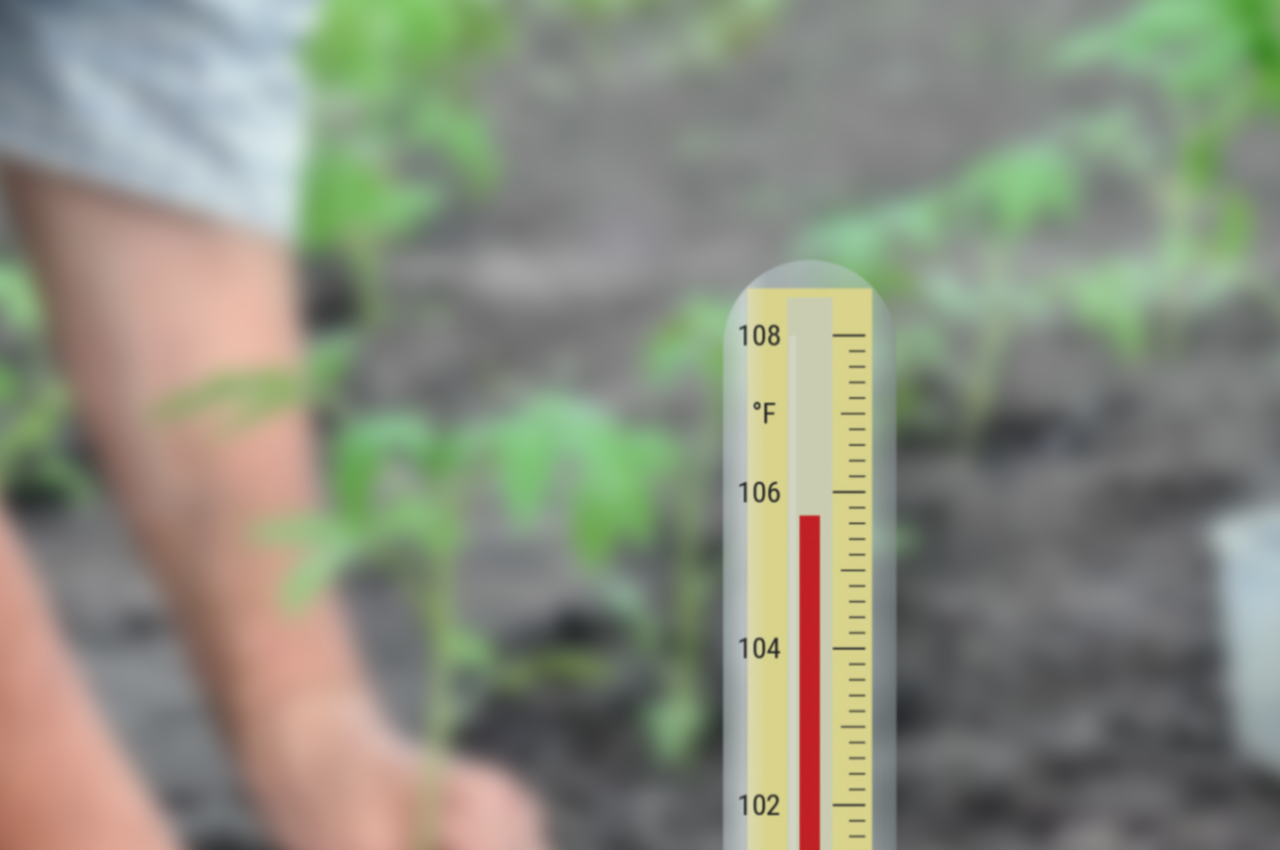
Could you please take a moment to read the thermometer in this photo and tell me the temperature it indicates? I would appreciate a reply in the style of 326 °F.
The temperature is 105.7 °F
